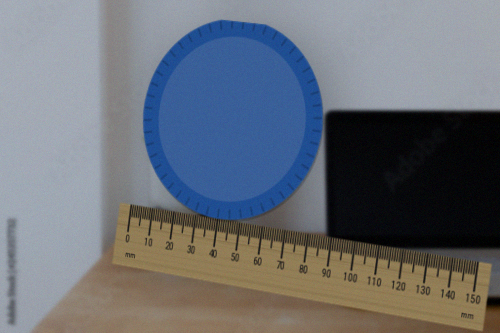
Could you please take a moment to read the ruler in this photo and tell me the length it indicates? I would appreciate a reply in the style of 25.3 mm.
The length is 80 mm
